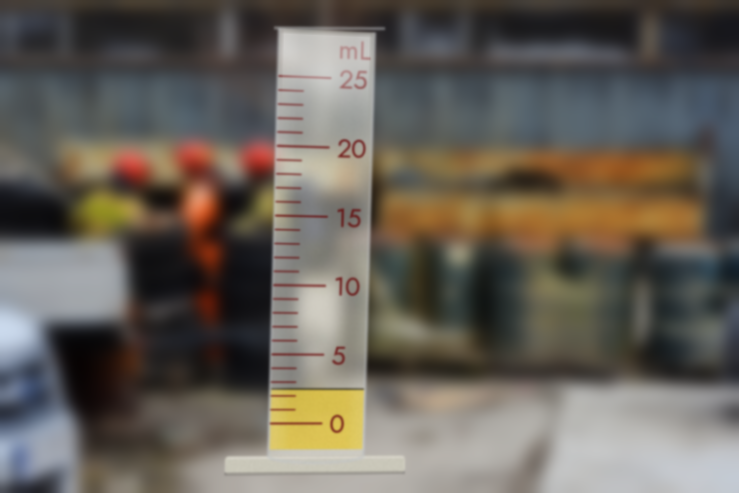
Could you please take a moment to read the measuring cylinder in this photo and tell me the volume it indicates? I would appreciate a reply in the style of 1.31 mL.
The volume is 2.5 mL
